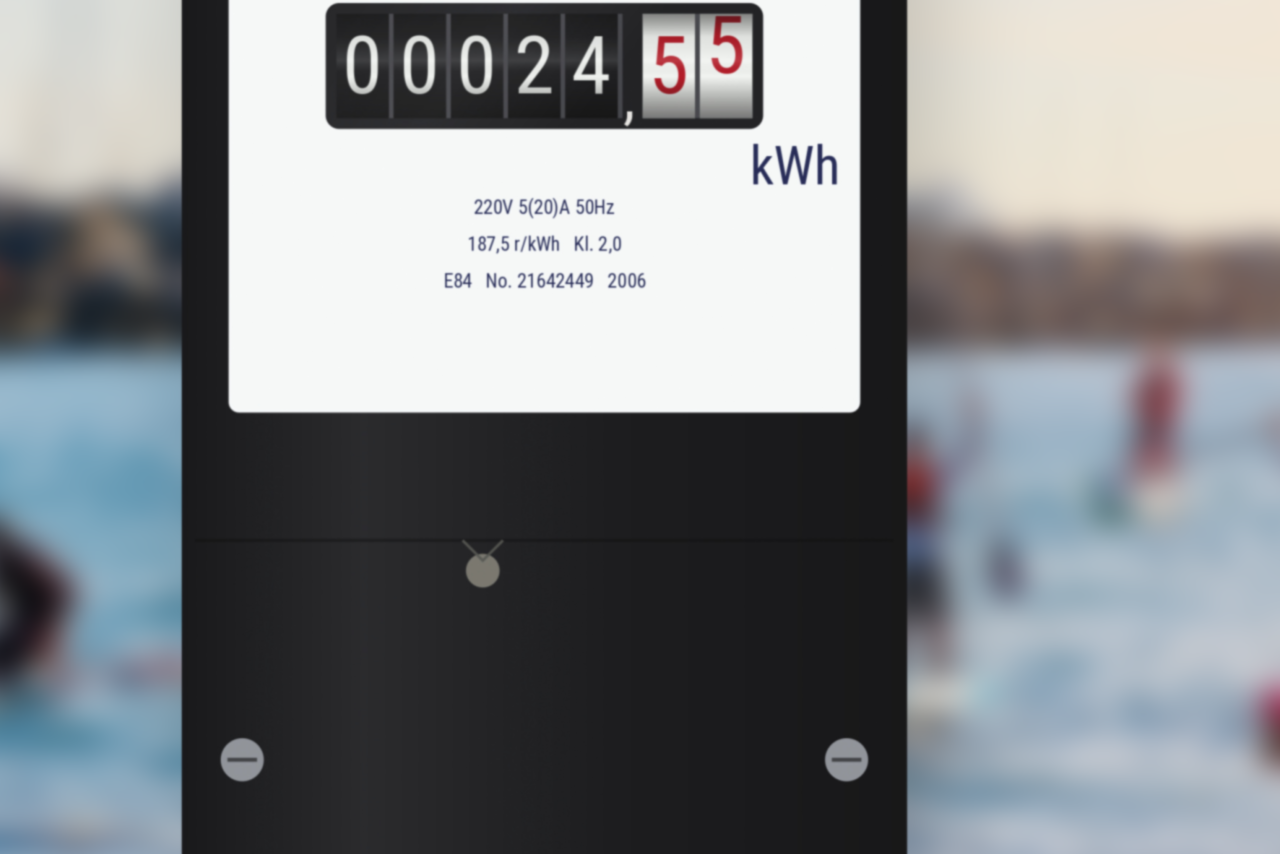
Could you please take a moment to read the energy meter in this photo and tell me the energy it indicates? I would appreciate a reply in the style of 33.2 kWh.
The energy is 24.55 kWh
